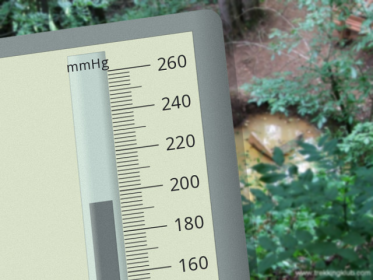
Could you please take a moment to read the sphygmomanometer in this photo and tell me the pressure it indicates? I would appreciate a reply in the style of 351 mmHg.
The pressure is 196 mmHg
